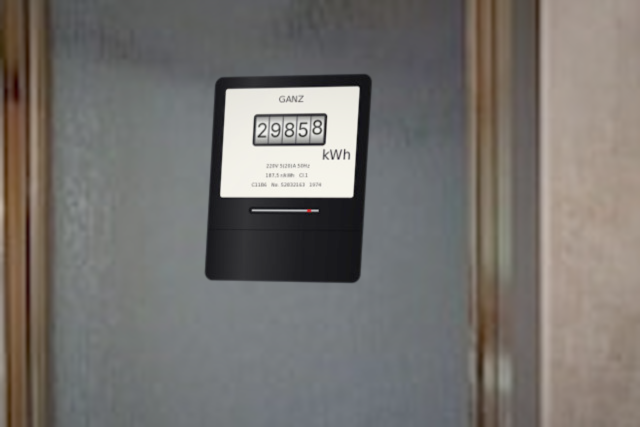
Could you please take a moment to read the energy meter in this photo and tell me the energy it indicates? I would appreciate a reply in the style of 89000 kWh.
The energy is 29858 kWh
